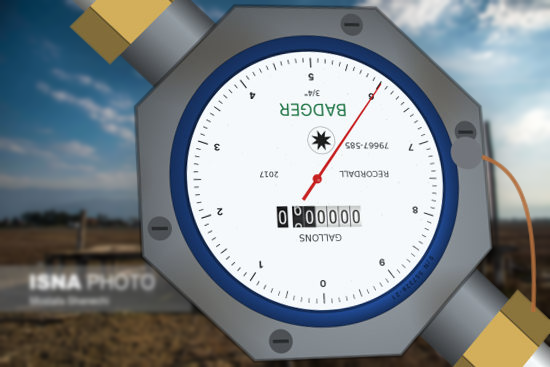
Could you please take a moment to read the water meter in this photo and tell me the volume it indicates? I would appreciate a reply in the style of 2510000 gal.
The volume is 86.0 gal
